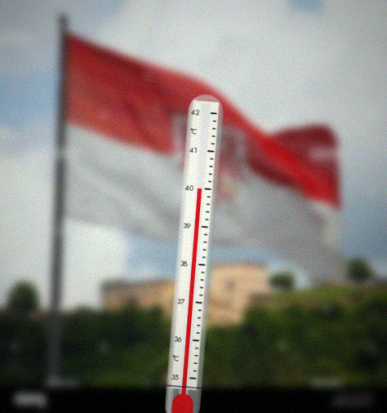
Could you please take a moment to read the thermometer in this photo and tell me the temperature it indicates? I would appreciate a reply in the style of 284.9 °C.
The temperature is 40 °C
